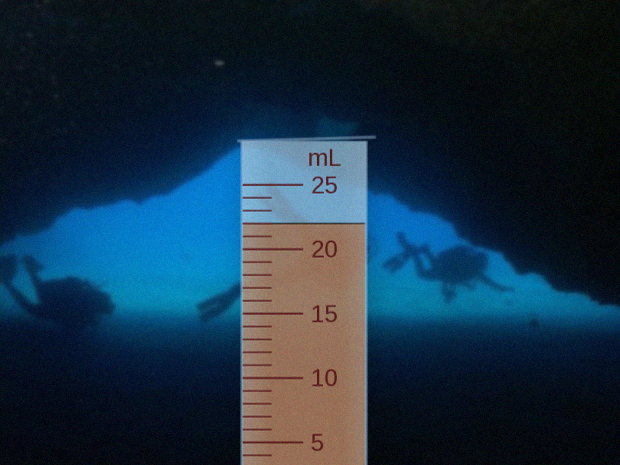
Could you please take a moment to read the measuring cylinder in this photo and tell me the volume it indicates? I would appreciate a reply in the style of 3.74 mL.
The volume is 22 mL
